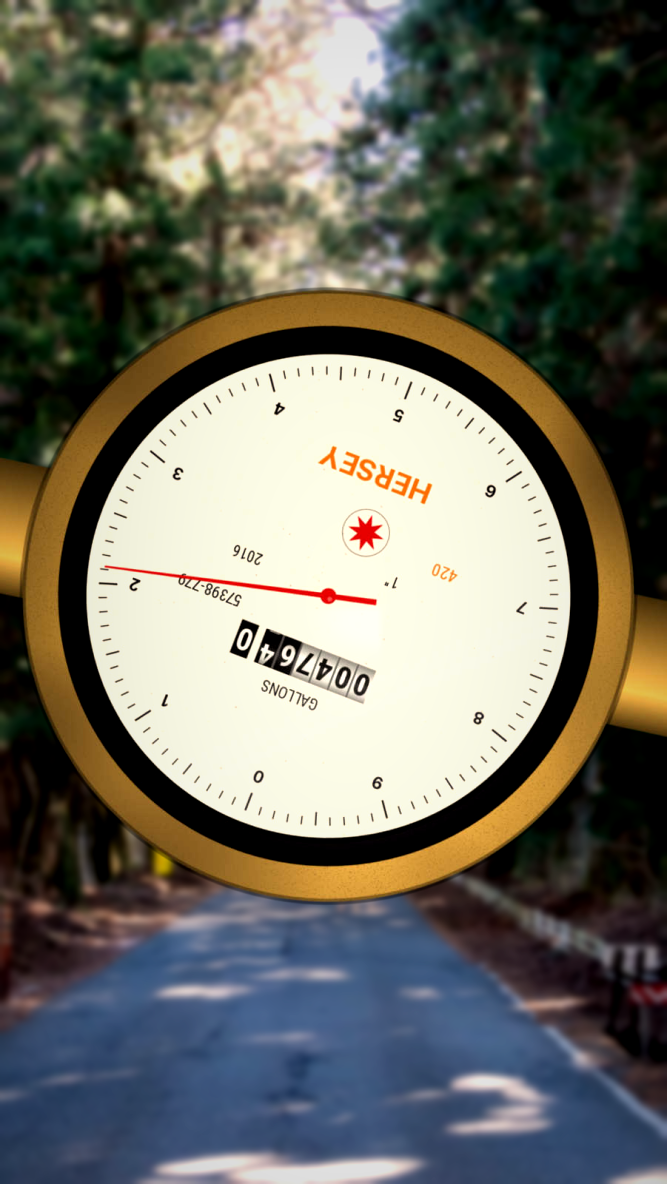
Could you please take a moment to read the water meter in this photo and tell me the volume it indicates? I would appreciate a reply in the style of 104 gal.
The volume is 47642.1 gal
